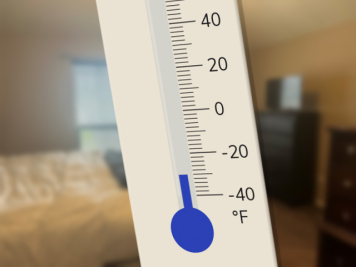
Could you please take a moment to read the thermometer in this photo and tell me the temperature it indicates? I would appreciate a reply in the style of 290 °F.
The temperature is -30 °F
